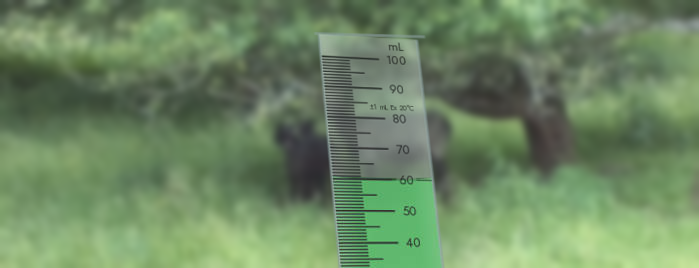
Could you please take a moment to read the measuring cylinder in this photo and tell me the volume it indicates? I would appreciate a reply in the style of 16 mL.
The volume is 60 mL
